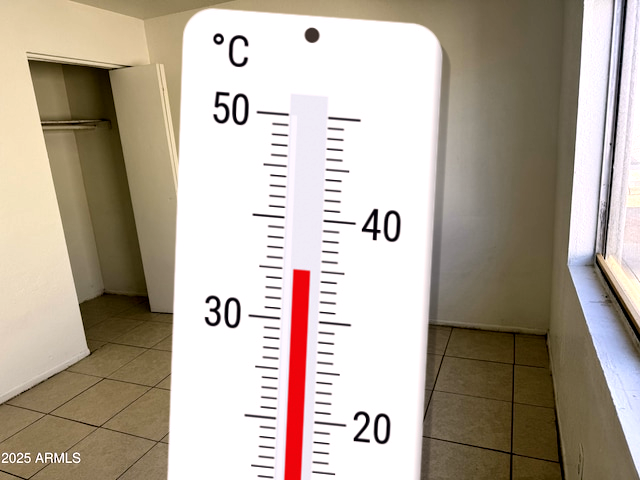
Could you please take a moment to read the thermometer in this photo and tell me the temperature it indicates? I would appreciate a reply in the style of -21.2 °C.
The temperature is 35 °C
